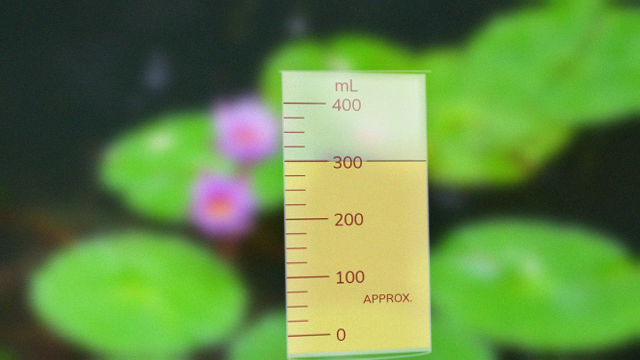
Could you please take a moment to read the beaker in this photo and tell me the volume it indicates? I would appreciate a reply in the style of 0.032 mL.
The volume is 300 mL
